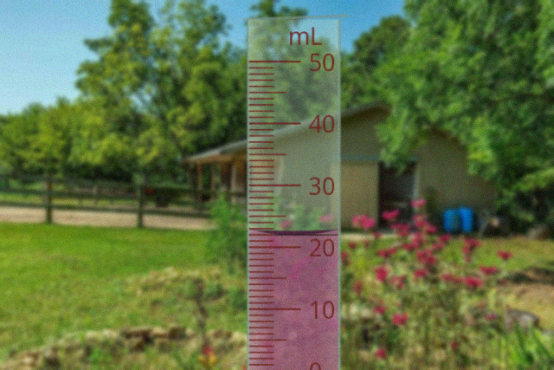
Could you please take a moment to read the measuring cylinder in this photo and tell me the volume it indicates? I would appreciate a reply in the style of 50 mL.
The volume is 22 mL
